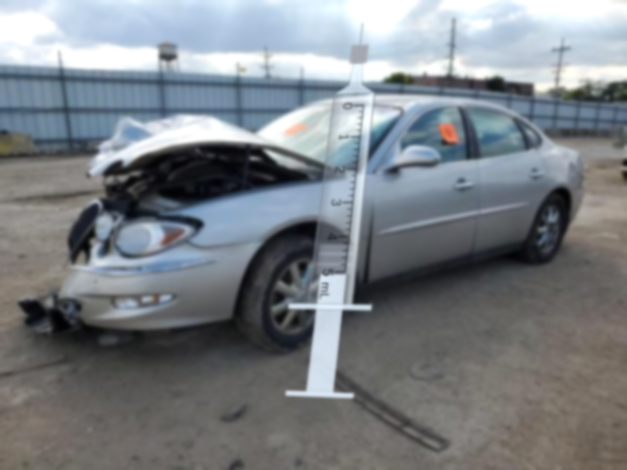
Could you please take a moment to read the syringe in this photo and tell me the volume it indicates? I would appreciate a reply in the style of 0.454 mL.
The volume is 4.2 mL
